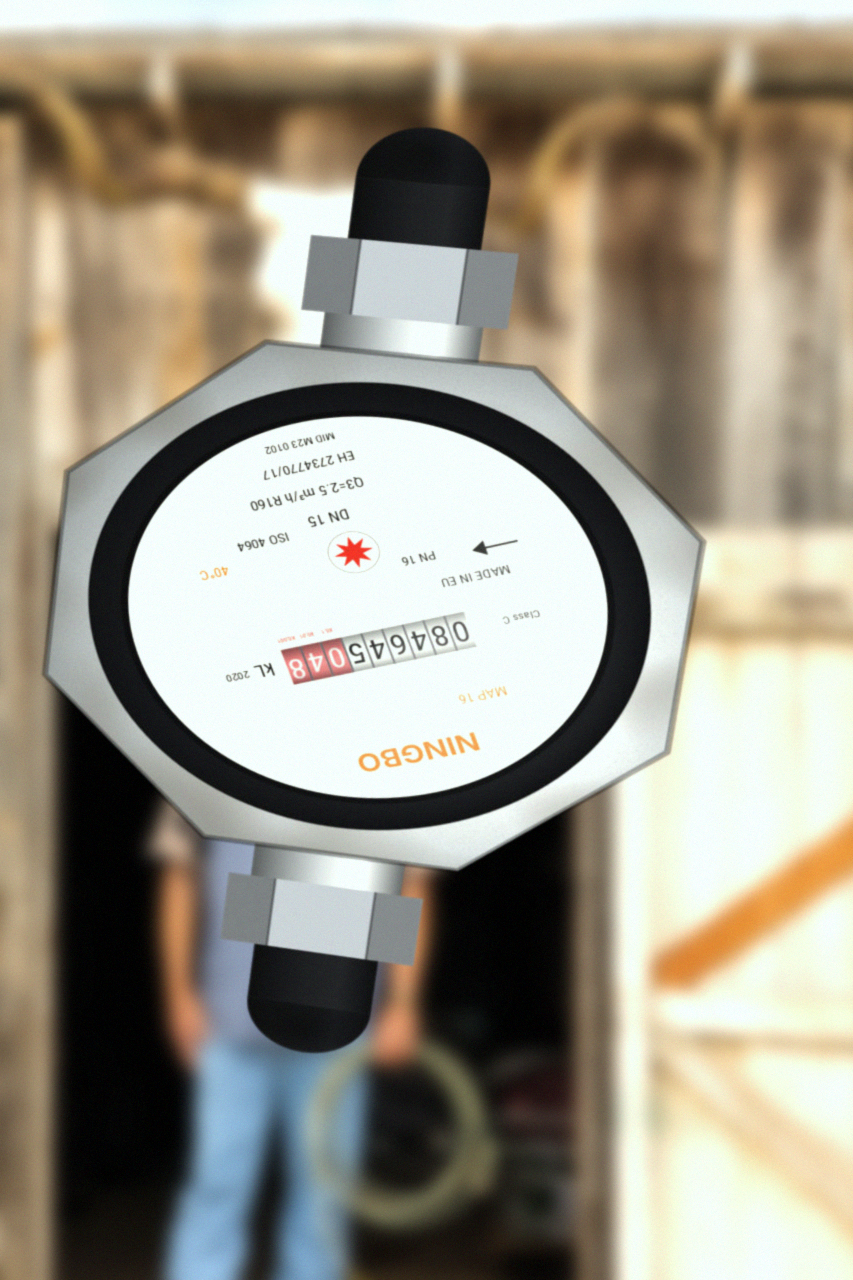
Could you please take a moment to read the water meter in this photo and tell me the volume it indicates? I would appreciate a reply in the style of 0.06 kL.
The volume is 84645.048 kL
